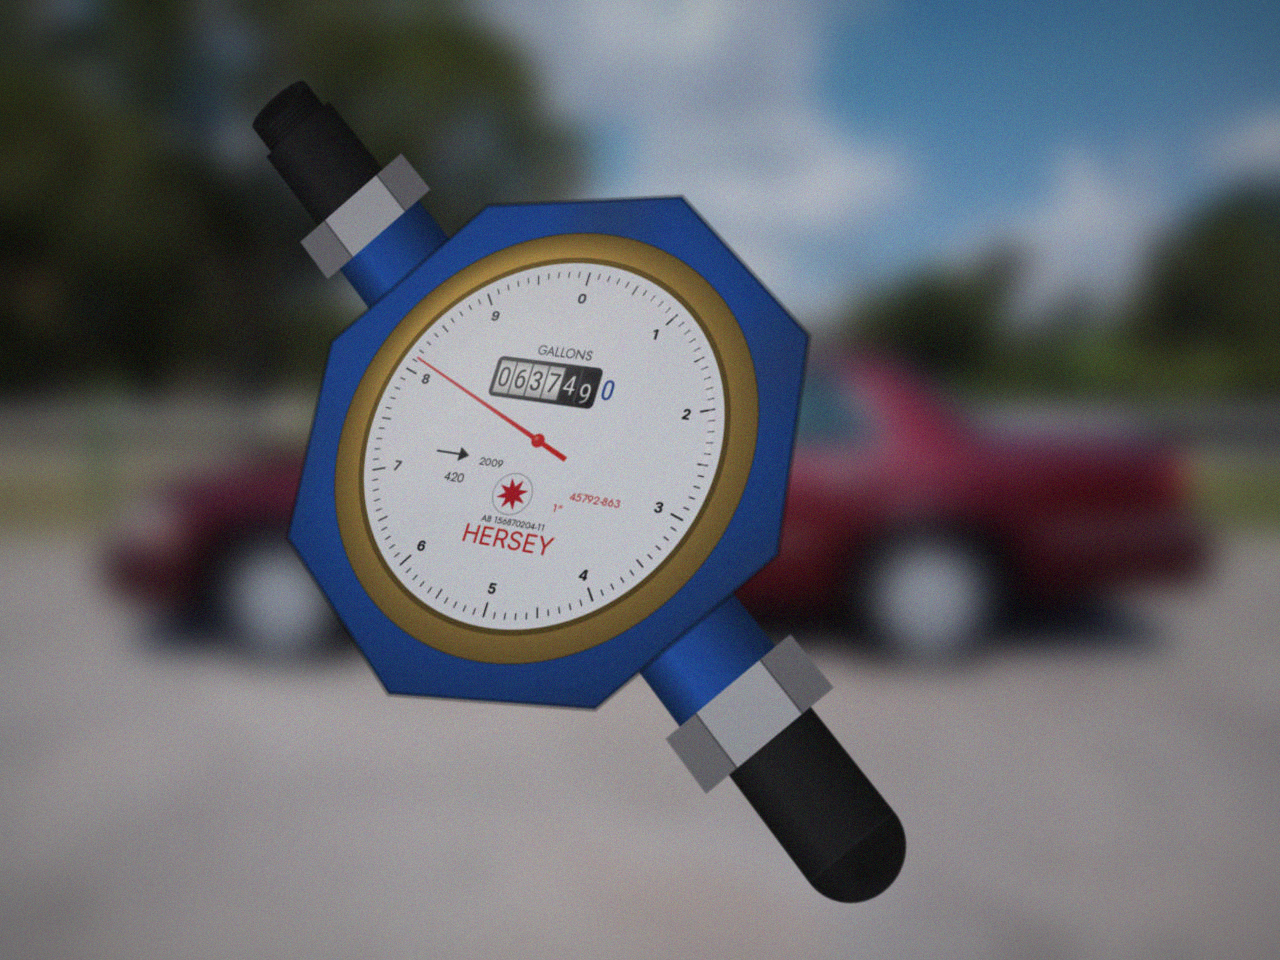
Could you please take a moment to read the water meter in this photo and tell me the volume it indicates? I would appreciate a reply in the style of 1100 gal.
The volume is 637488.1 gal
